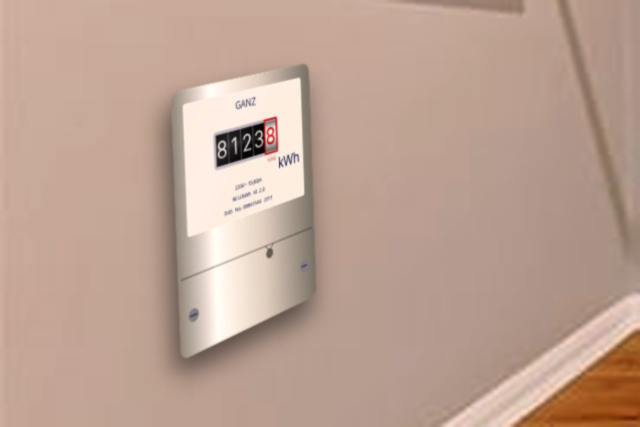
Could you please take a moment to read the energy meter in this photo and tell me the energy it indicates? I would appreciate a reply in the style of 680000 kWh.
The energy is 8123.8 kWh
